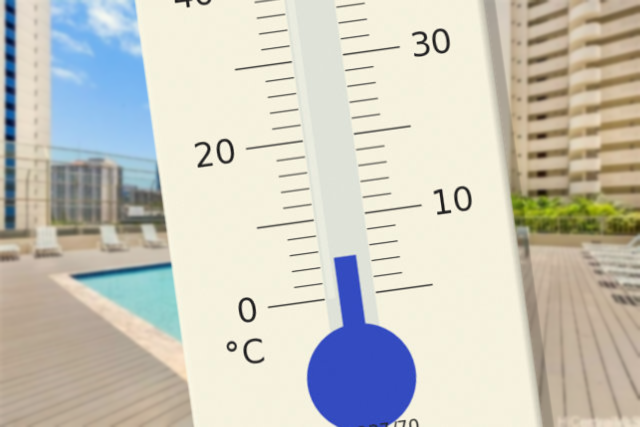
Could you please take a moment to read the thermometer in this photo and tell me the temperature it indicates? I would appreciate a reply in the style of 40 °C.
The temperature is 5 °C
